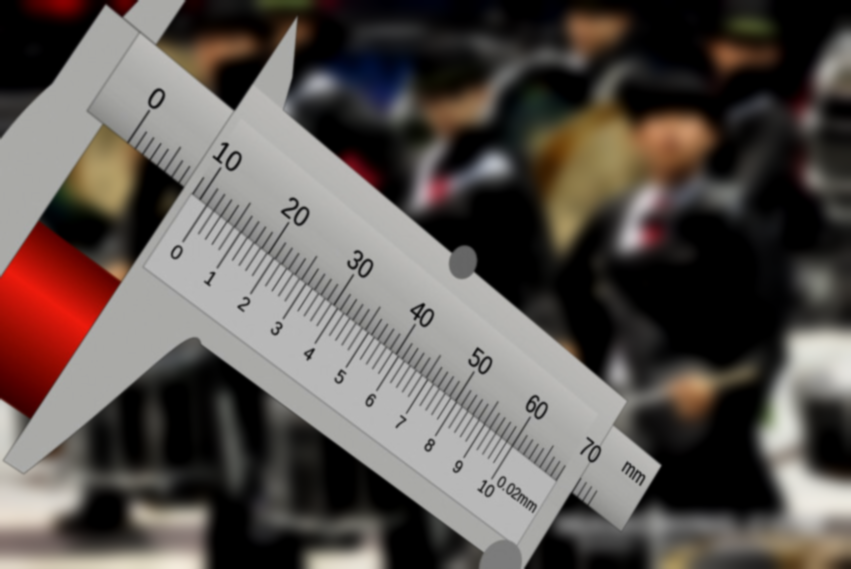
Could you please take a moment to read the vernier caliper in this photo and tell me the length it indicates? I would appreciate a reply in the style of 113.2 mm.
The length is 11.0 mm
